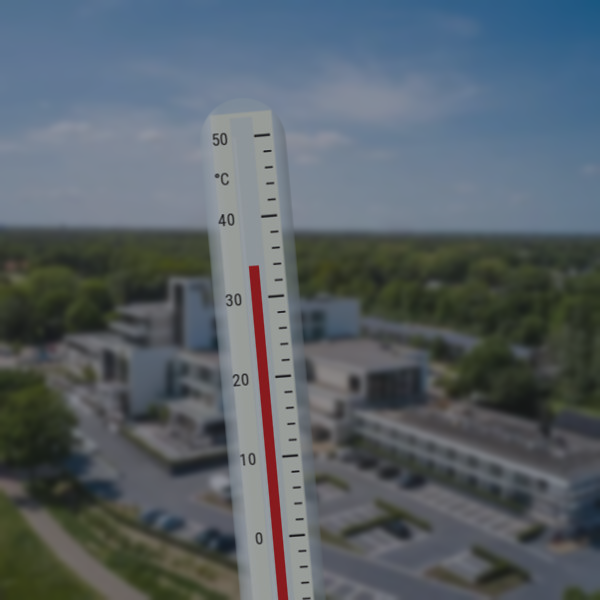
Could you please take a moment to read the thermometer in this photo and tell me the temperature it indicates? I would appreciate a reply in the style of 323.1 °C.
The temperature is 34 °C
